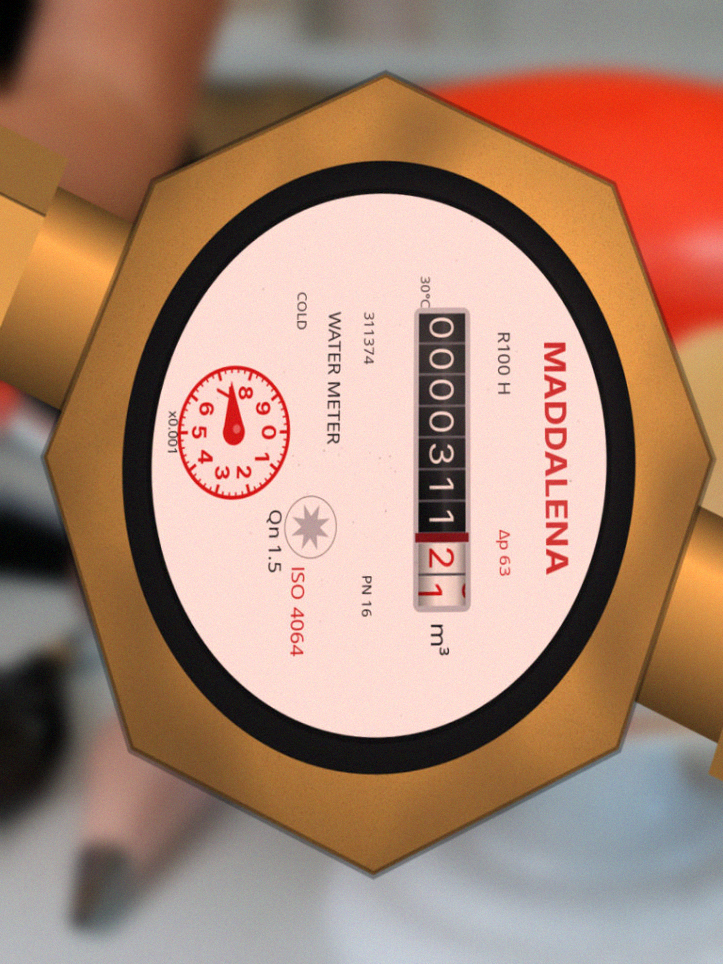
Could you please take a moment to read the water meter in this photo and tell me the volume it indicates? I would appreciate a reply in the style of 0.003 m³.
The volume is 311.207 m³
